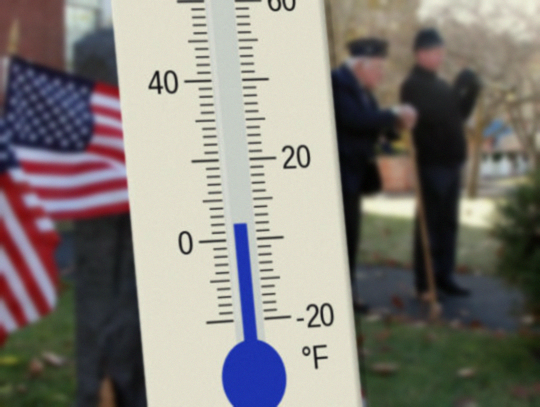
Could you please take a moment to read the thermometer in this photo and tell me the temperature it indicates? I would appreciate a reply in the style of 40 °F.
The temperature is 4 °F
